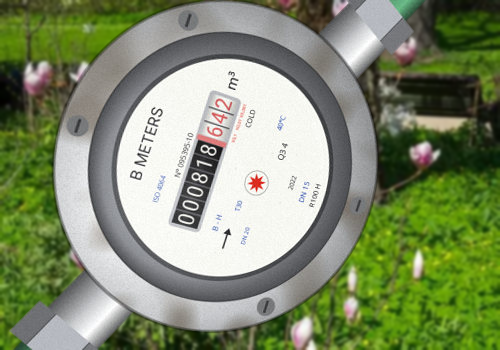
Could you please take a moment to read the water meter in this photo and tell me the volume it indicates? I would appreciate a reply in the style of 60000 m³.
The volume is 818.642 m³
